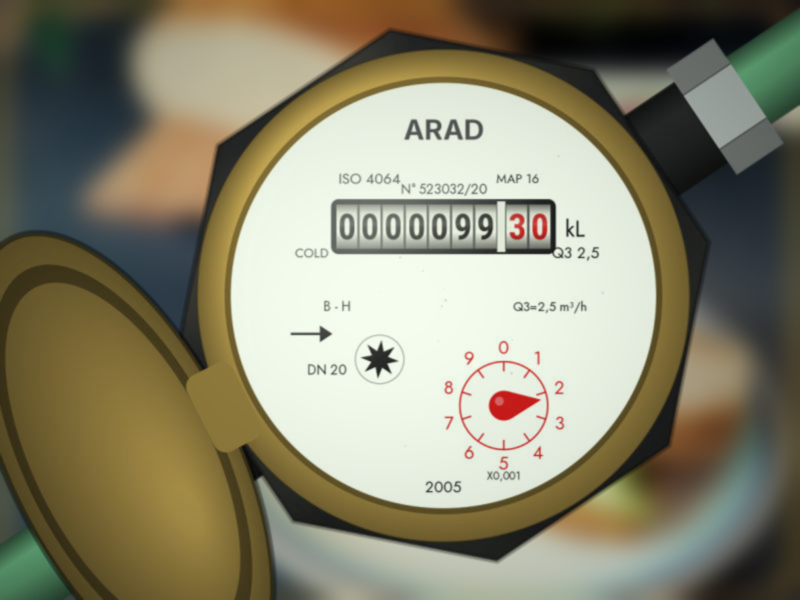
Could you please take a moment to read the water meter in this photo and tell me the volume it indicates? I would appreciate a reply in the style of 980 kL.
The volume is 99.302 kL
